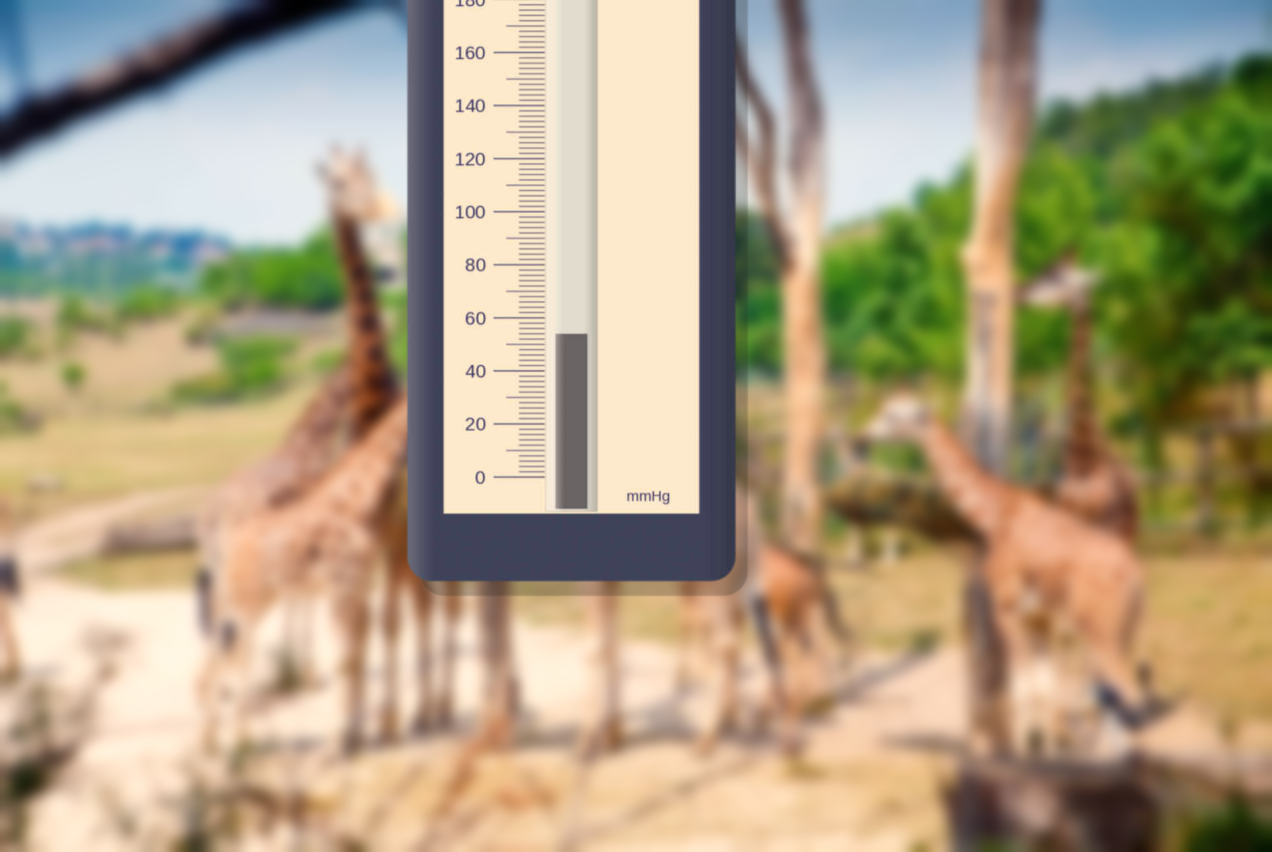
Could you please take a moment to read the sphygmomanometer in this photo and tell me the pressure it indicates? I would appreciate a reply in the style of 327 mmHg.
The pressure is 54 mmHg
